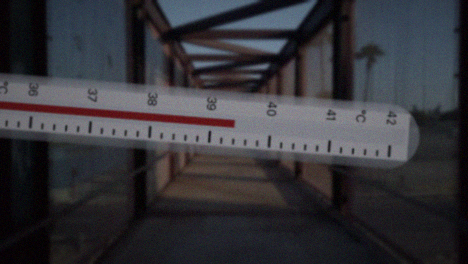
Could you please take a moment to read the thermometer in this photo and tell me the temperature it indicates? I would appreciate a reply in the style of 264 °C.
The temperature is 39.4 °C
